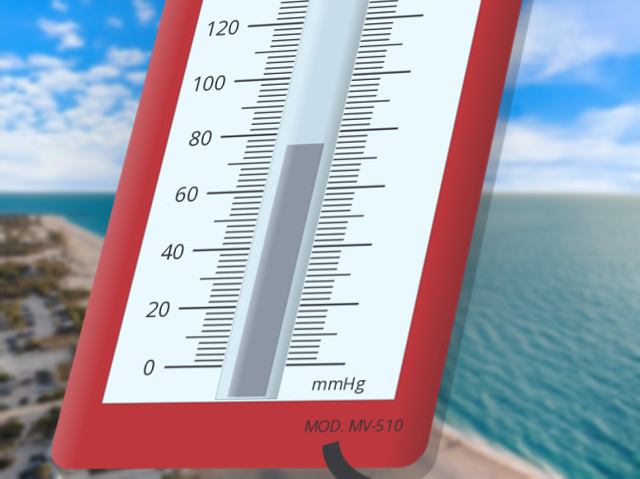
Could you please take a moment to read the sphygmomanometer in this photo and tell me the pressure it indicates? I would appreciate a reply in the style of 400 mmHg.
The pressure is 76 mmHg
